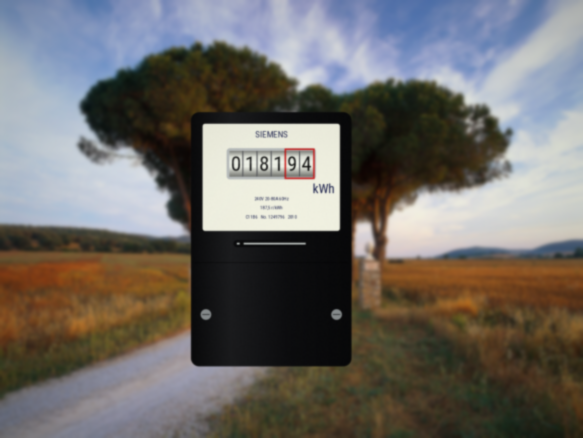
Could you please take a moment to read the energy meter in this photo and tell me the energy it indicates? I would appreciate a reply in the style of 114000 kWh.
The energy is 181.94 kWh
